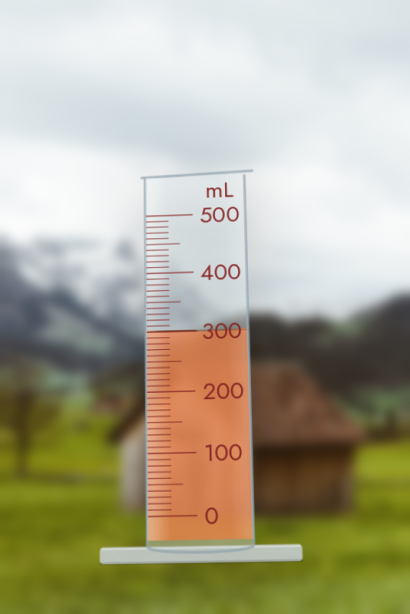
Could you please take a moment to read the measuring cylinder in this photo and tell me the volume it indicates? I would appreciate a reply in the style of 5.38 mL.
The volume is 300 mL
